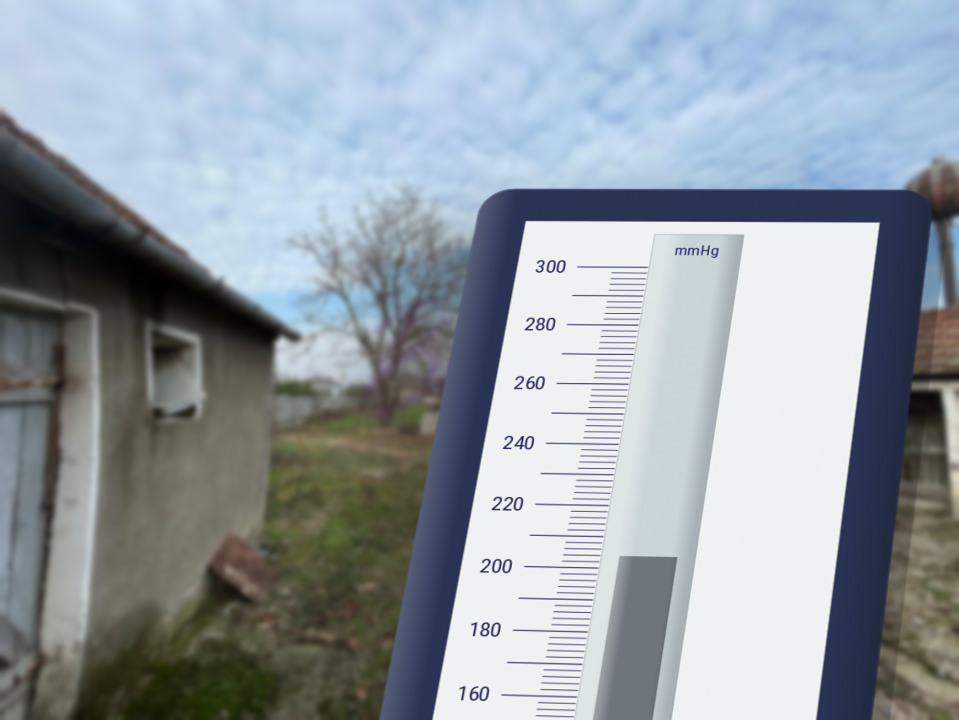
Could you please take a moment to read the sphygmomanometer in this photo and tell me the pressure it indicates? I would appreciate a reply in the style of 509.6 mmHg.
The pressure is 204 mmHg
